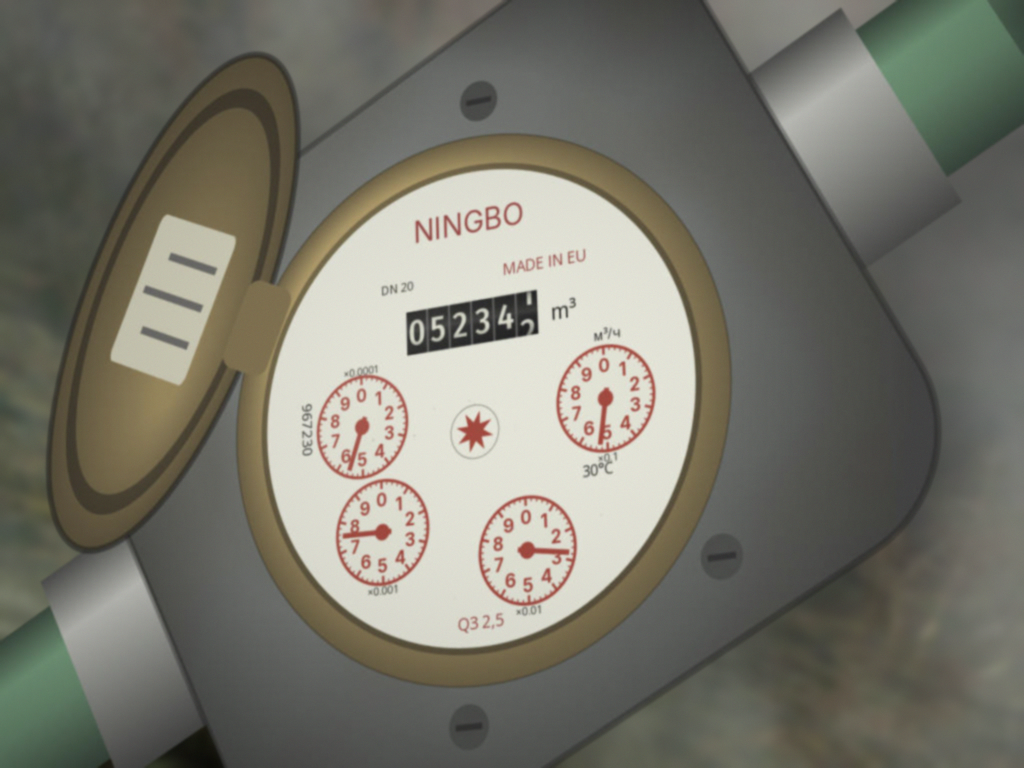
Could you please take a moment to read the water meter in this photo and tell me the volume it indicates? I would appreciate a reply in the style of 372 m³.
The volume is 52341.5275 m³
